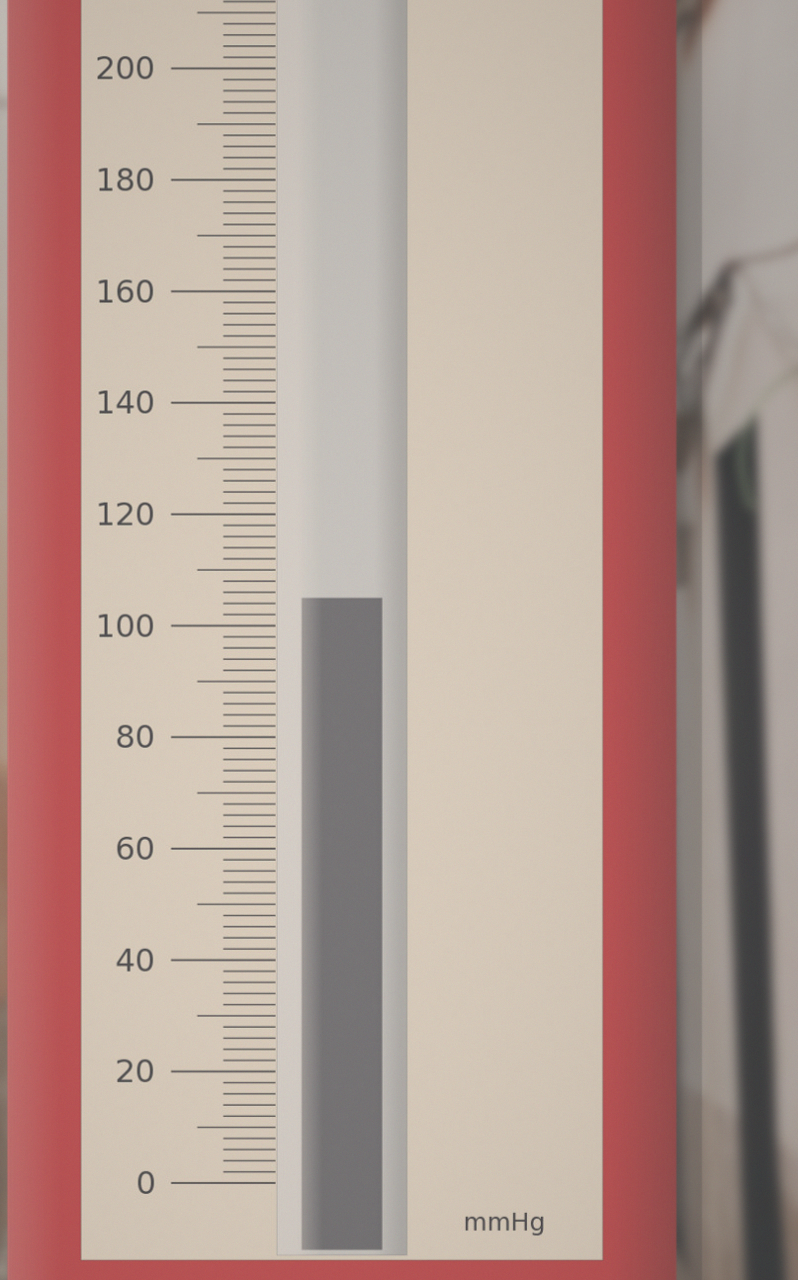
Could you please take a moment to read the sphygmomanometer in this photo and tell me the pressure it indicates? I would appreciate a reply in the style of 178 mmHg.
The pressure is 105 mmHg
